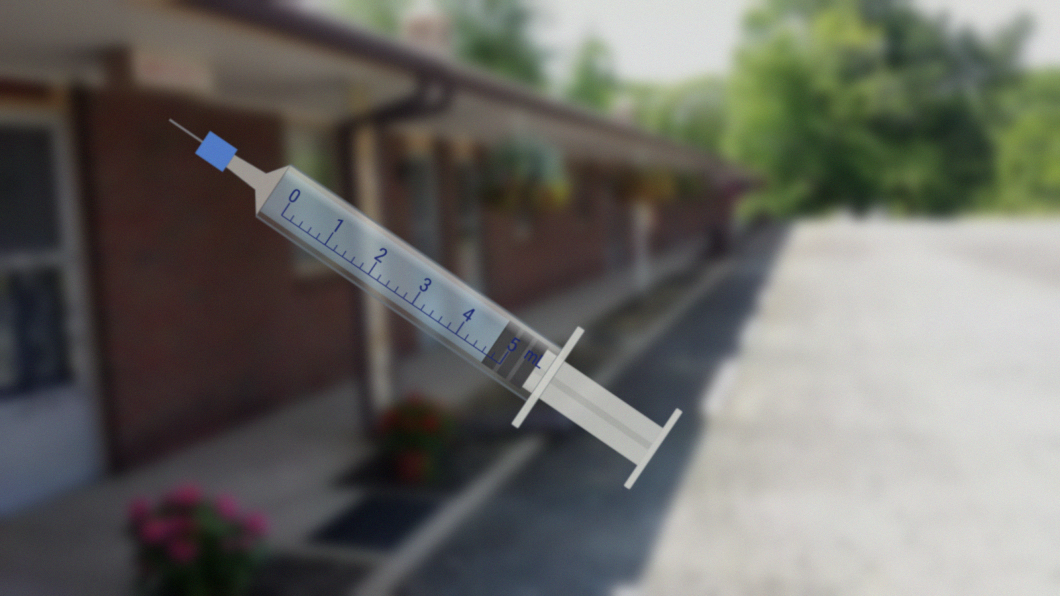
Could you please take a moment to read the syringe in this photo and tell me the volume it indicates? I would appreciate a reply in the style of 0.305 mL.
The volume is 4.7 mL
